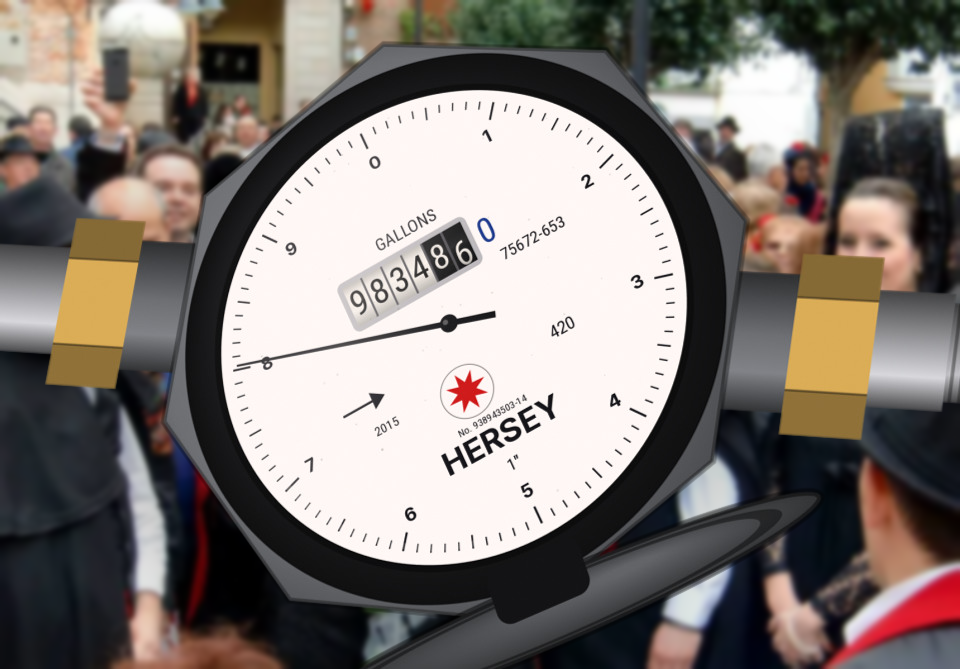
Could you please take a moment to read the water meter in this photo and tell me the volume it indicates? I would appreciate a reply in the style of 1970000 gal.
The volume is 9834858.0 gal
